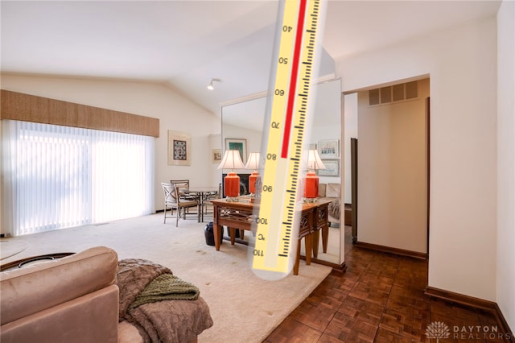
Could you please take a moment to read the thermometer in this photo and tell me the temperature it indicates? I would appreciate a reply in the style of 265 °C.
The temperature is 80 °C
